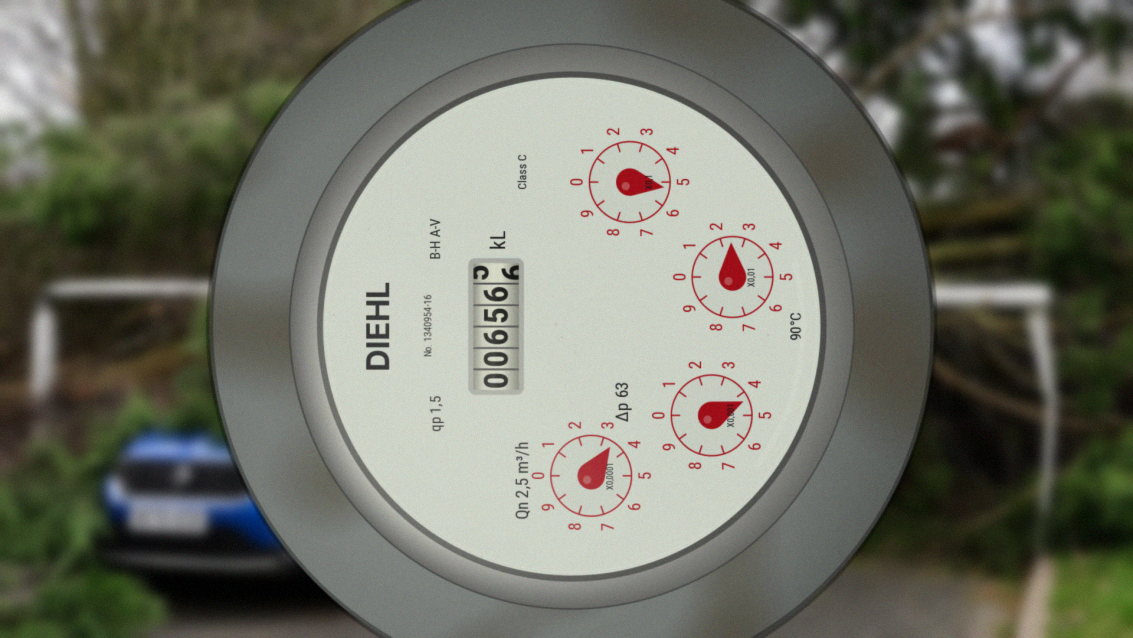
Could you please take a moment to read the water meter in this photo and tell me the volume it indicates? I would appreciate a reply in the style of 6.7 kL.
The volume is 6565.5243 kL
